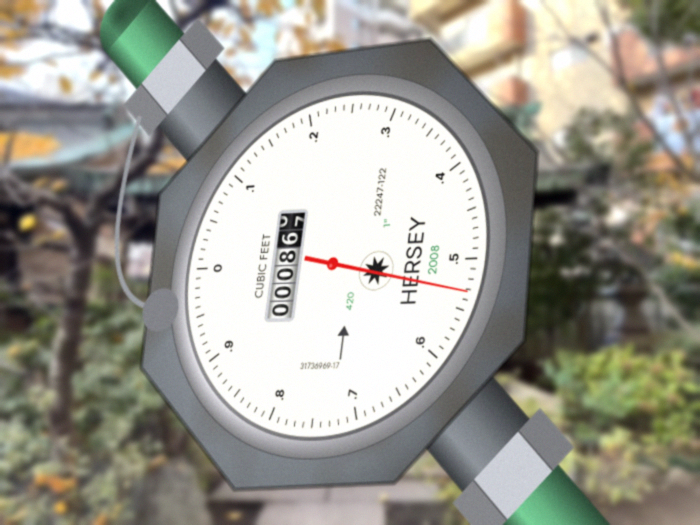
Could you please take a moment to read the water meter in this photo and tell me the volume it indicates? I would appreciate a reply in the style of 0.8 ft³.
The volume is 866.53 ft³
